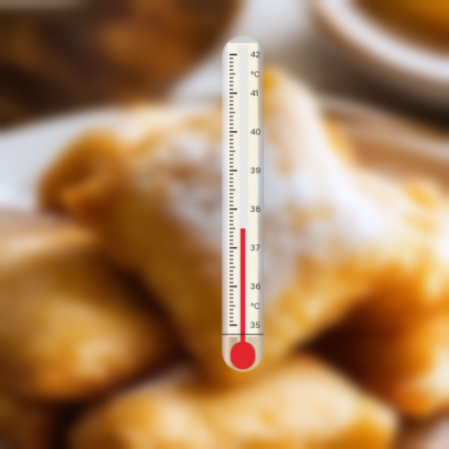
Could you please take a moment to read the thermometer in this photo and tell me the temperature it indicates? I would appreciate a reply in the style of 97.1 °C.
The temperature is 37.5 °C
